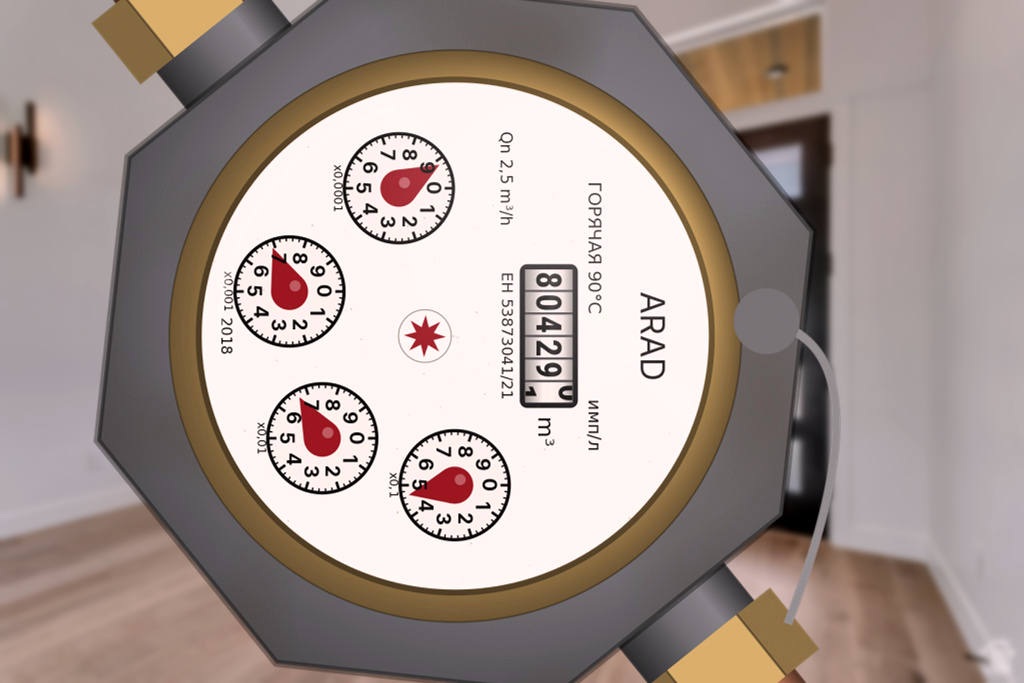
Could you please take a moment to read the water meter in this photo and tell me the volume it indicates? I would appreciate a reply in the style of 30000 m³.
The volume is 804290.4669 m³
